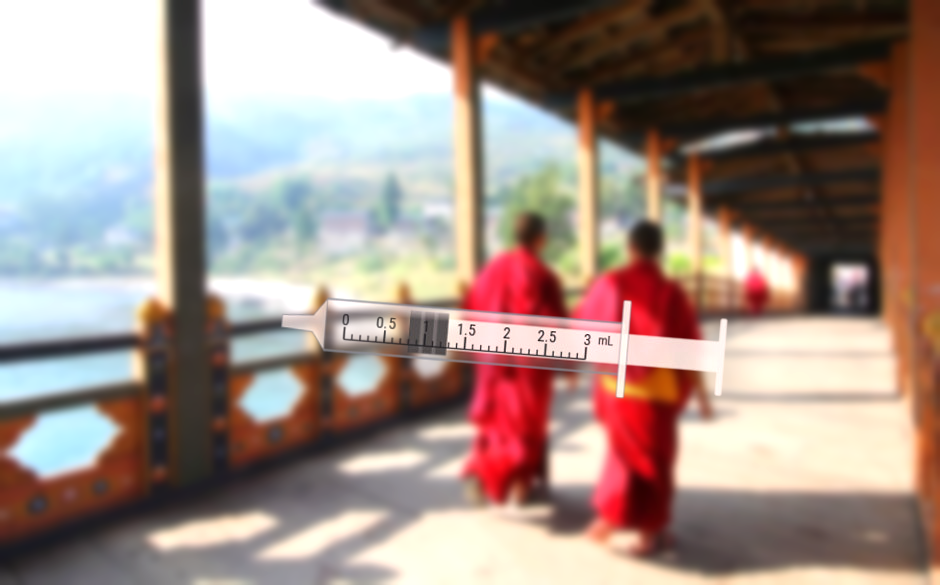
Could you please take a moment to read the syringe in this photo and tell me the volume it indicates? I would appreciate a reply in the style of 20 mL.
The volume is 0.8 mL
